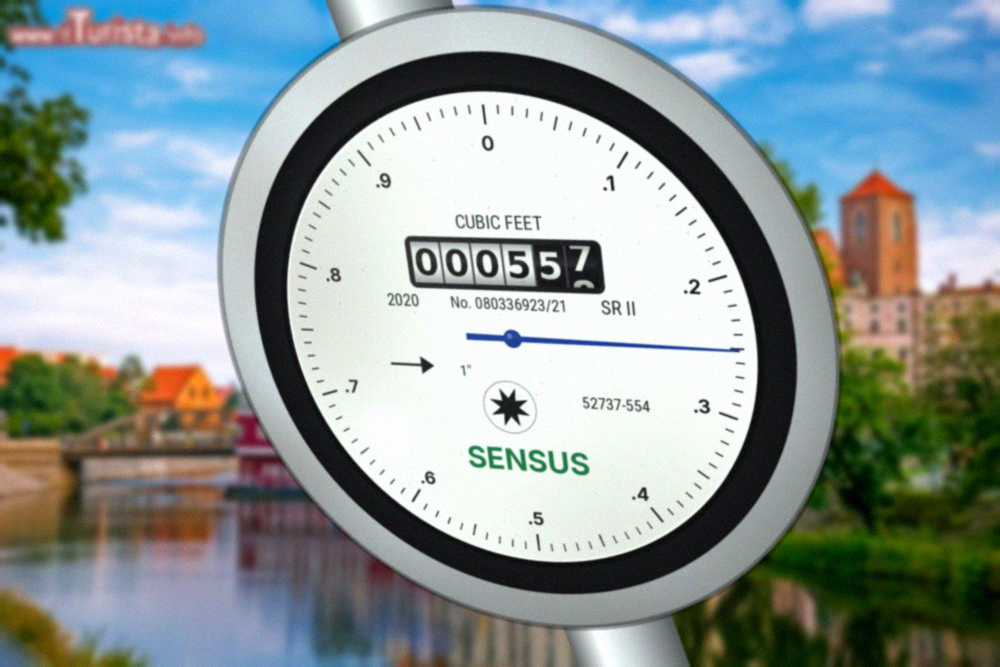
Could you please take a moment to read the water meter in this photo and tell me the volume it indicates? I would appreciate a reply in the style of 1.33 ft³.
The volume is 557.25 ft³
